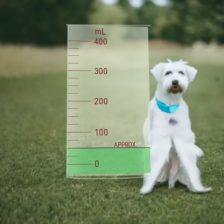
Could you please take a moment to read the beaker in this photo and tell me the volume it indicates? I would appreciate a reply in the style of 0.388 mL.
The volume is 50 mL
